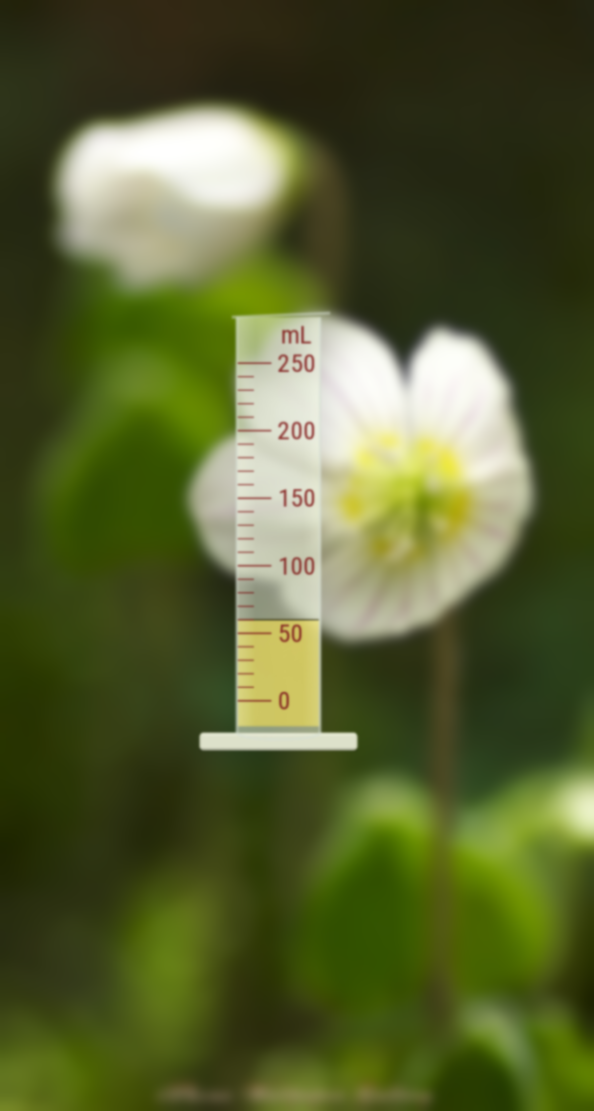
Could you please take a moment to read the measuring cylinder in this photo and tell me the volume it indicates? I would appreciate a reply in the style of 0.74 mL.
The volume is 60 mL
